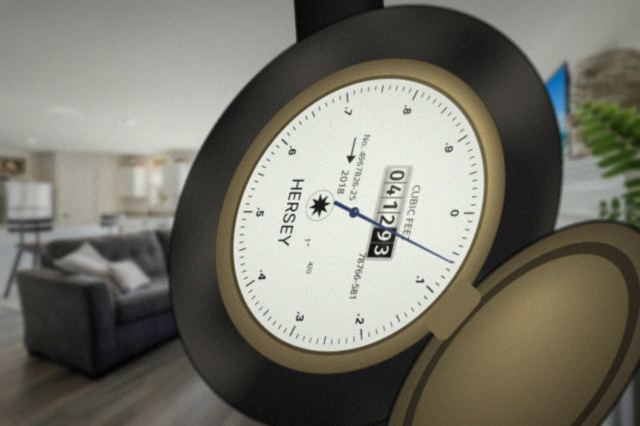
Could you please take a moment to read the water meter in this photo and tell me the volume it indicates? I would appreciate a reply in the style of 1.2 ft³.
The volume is 41293.06 ft³
